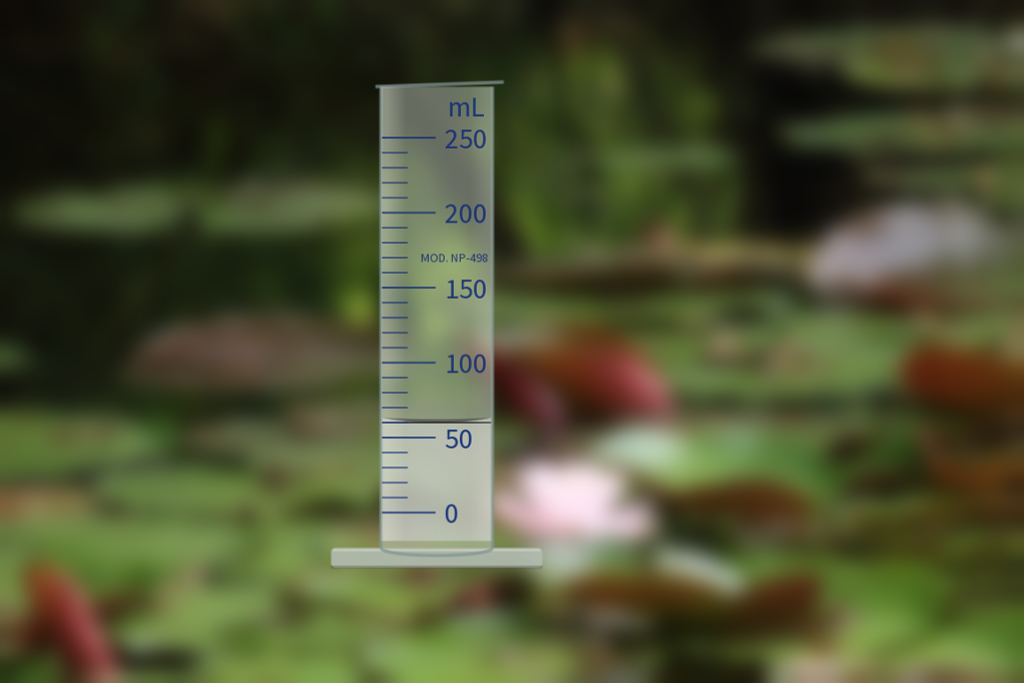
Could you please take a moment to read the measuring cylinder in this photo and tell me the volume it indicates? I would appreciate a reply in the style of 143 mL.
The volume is 60 mL
